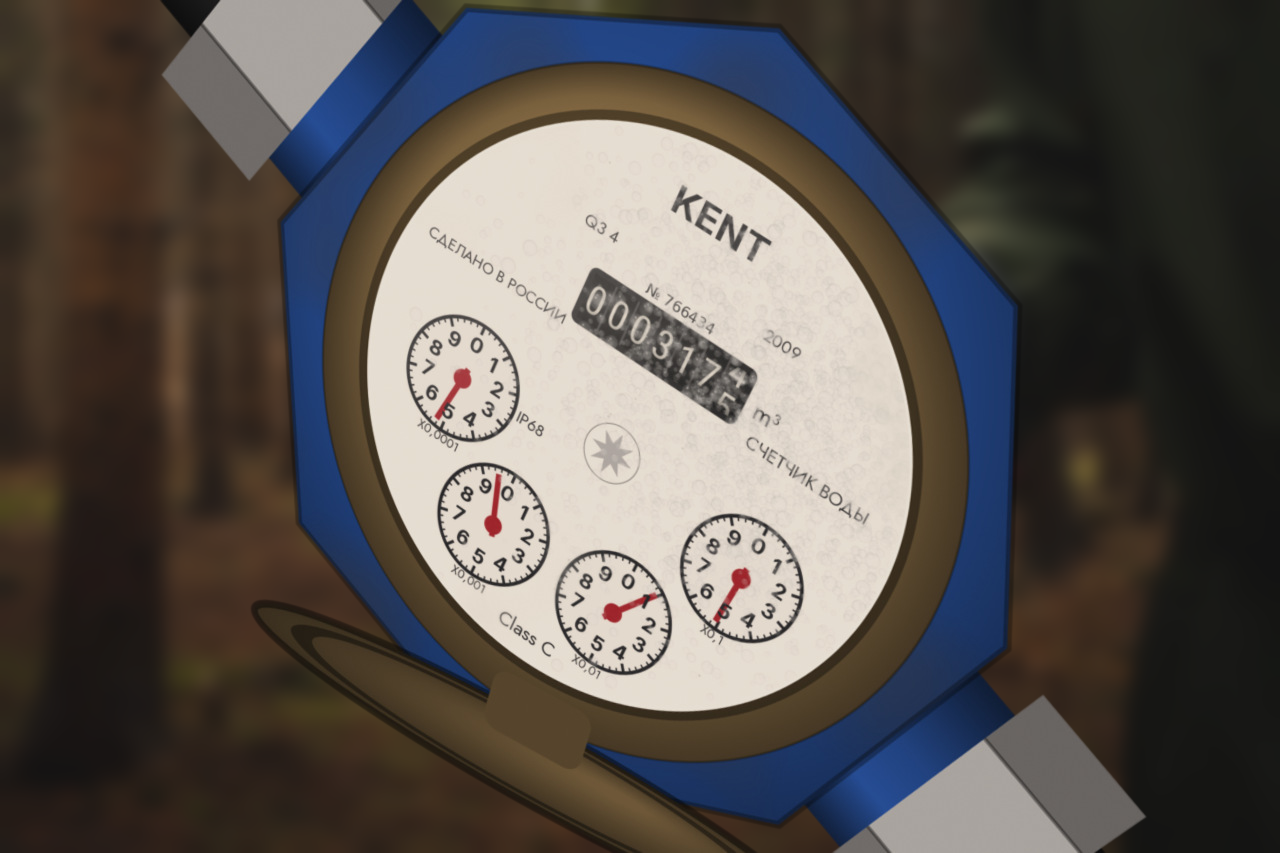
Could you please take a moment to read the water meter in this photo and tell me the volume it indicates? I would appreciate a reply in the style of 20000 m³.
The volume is 3174.5095 m³
